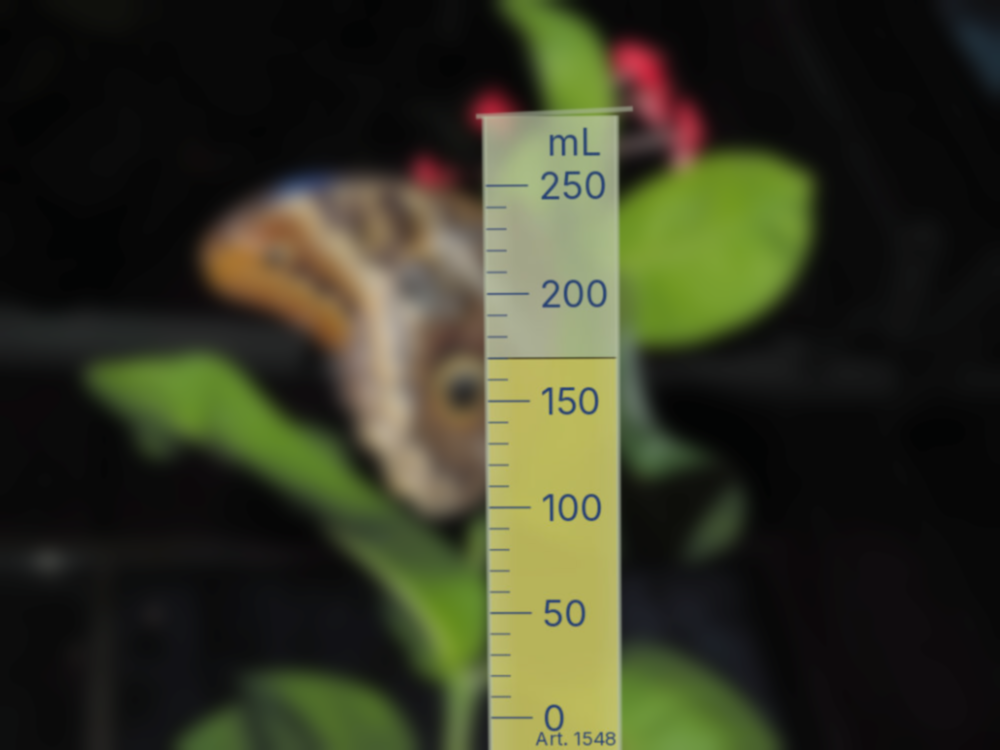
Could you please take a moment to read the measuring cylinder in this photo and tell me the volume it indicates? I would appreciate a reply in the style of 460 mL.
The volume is 170 mL
